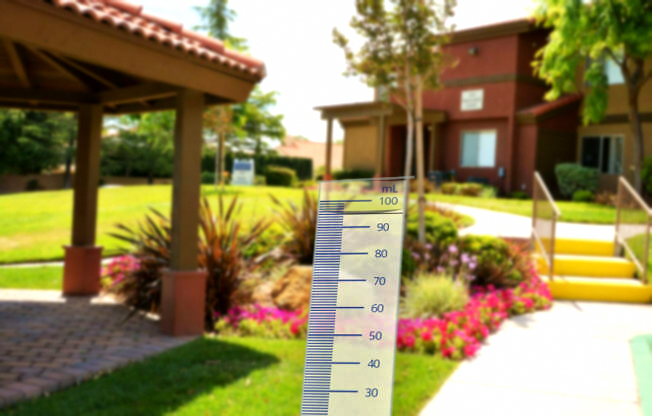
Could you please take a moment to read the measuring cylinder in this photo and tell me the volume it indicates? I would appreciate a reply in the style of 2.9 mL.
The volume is 95 mL
